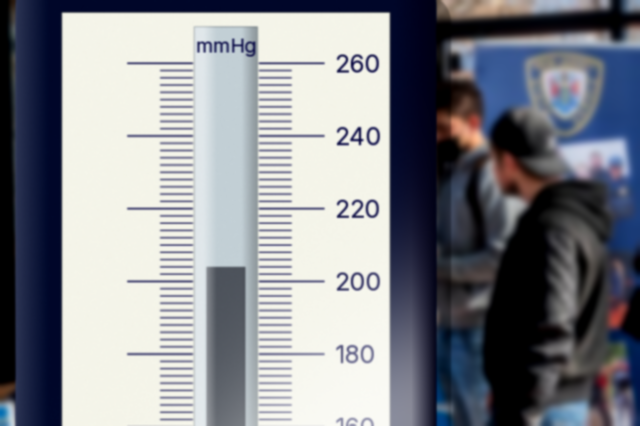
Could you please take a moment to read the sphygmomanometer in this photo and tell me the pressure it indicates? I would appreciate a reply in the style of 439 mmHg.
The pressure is 204 mmHg
